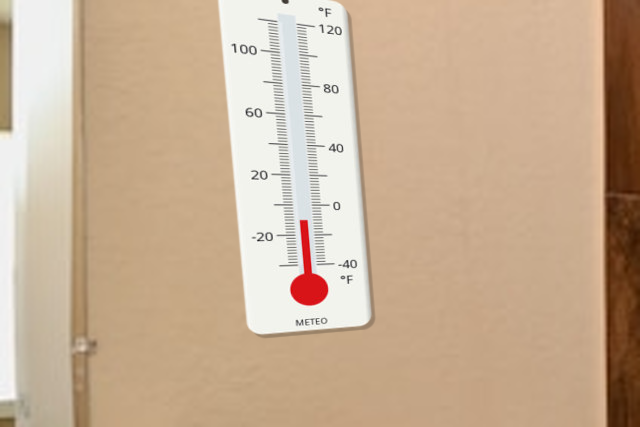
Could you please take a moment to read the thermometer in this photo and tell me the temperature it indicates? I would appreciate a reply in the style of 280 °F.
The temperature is -10 °F
